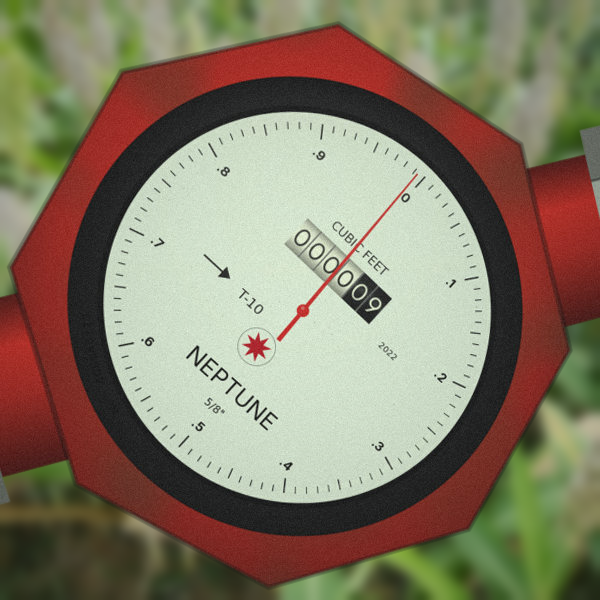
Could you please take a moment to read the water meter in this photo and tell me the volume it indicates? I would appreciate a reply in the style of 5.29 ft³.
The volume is 8.99 ft³
